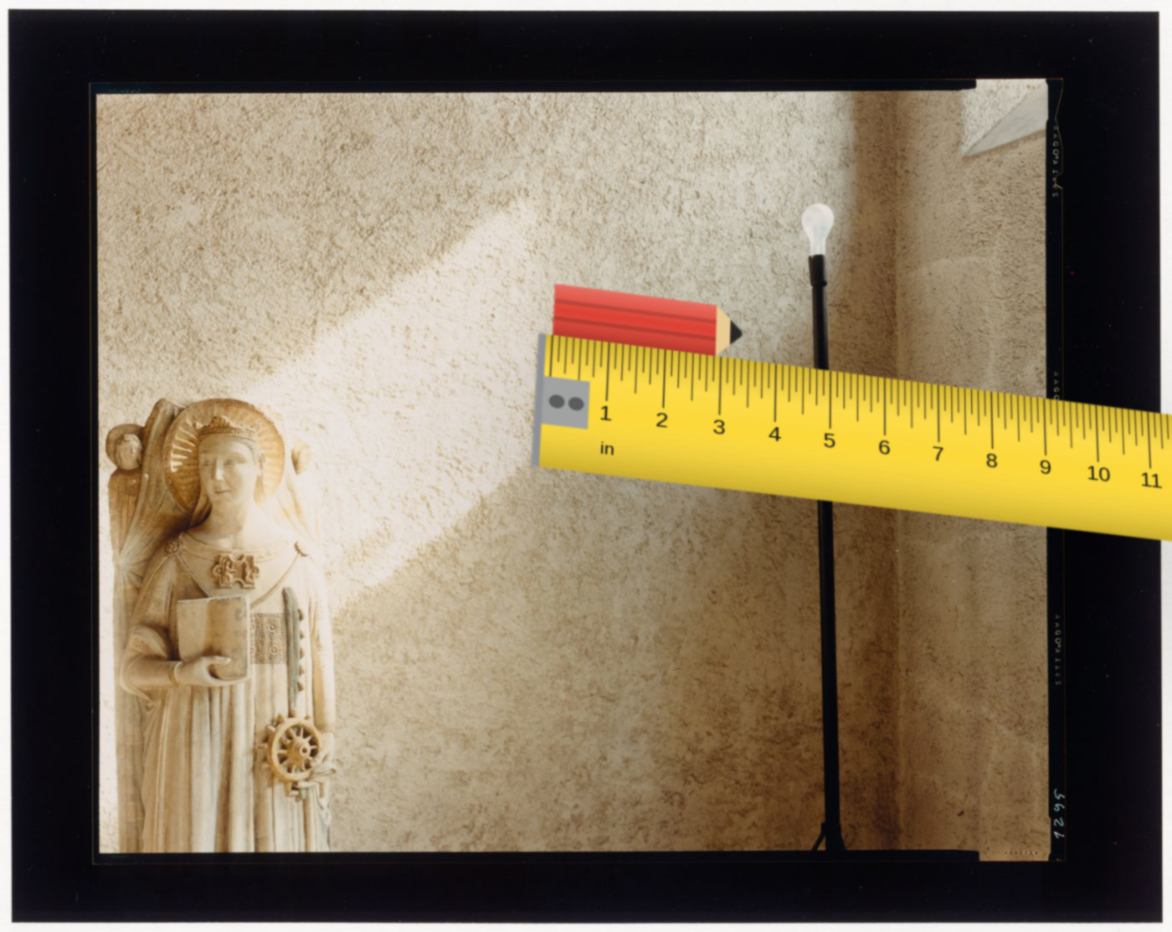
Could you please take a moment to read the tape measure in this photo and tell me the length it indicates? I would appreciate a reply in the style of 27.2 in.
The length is 3.375 in
